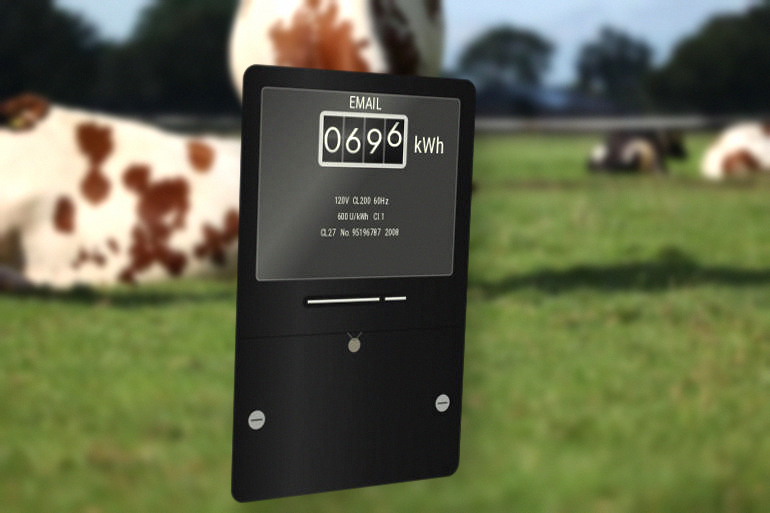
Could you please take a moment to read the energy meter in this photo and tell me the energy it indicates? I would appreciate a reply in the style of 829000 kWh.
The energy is 696 kWh
